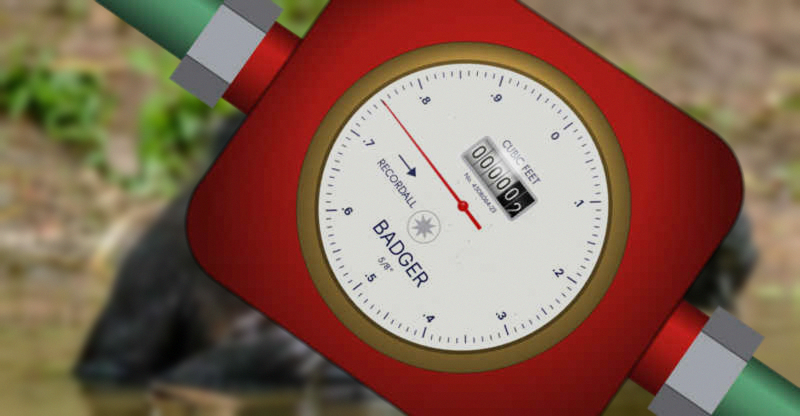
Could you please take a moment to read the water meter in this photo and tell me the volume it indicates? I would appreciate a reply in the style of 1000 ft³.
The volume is 1.75 ft³
